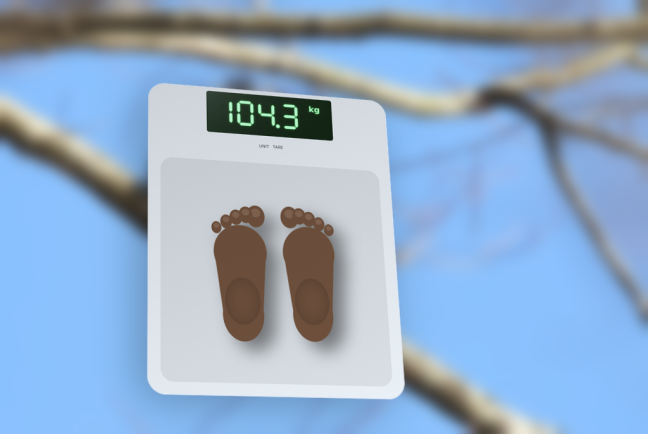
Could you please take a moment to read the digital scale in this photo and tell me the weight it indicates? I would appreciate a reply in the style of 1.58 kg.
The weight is 104.3 kg
